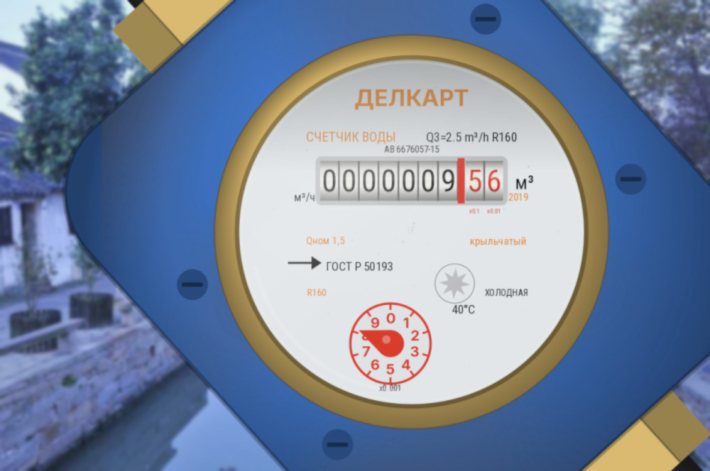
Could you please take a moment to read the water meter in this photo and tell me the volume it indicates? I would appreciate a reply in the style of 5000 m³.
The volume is 9.568 m³
